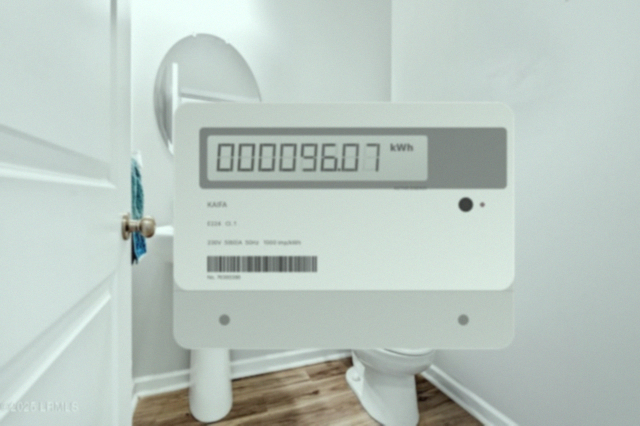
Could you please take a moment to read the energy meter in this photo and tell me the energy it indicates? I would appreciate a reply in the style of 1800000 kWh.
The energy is 96.07 kWh
